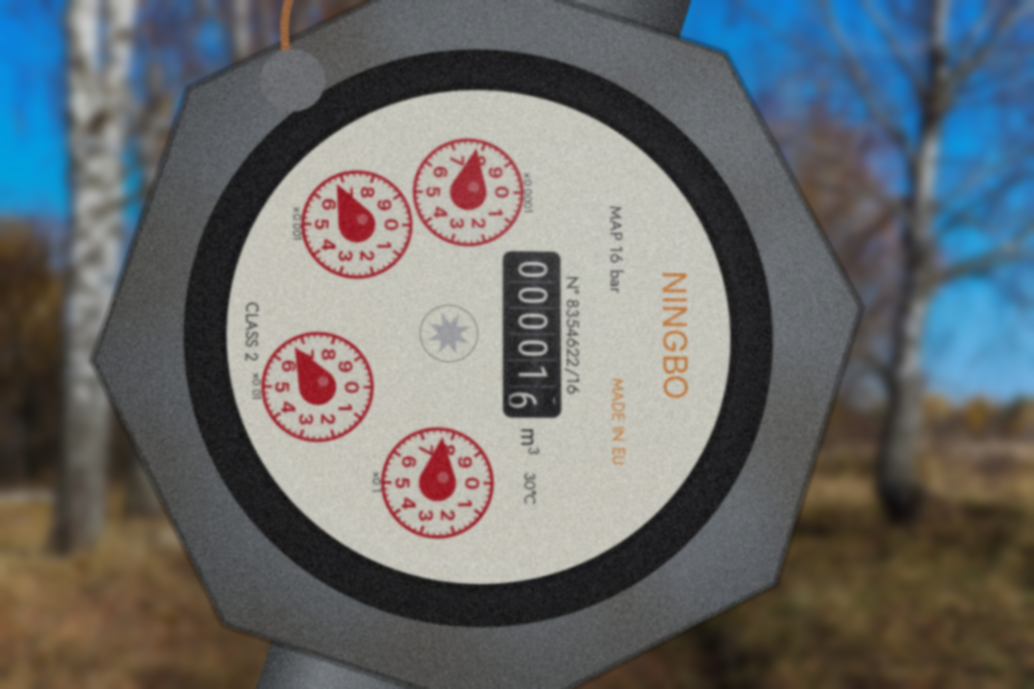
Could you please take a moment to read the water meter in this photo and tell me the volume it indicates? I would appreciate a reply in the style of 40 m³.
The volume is 15.7667 m³
